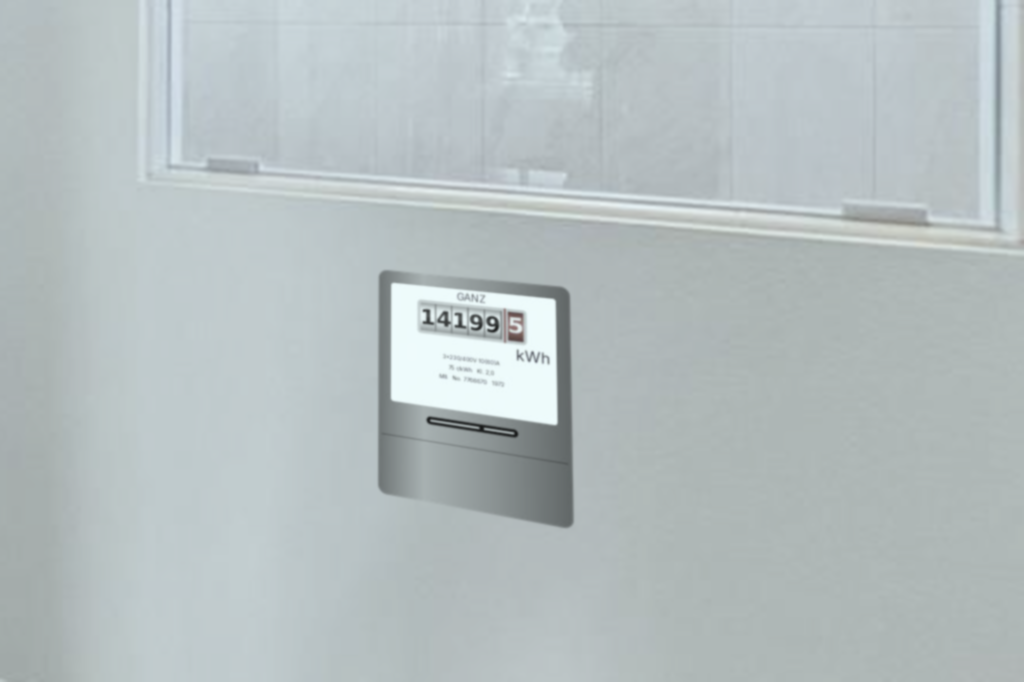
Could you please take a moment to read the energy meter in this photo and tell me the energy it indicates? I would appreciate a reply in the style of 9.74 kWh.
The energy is 14199.5 kWh
